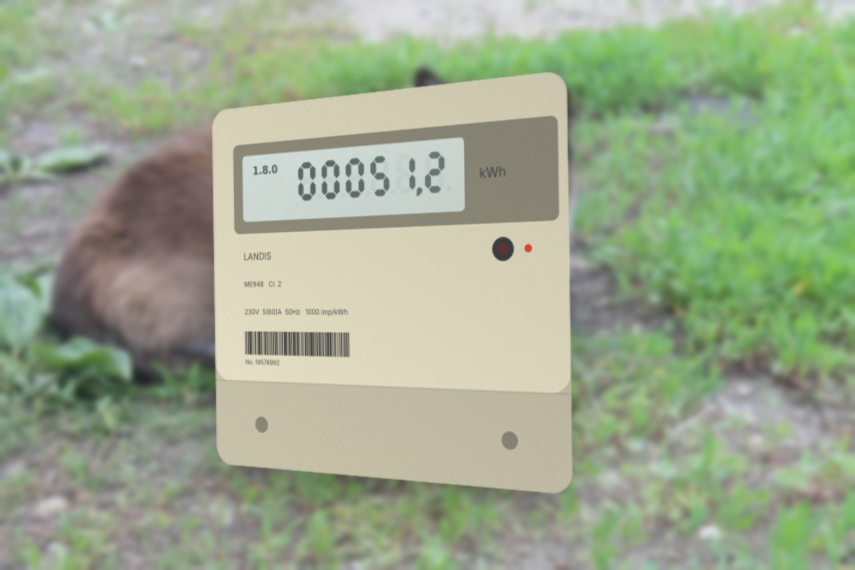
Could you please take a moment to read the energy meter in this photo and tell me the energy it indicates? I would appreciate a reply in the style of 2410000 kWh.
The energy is 51.2 kWh
